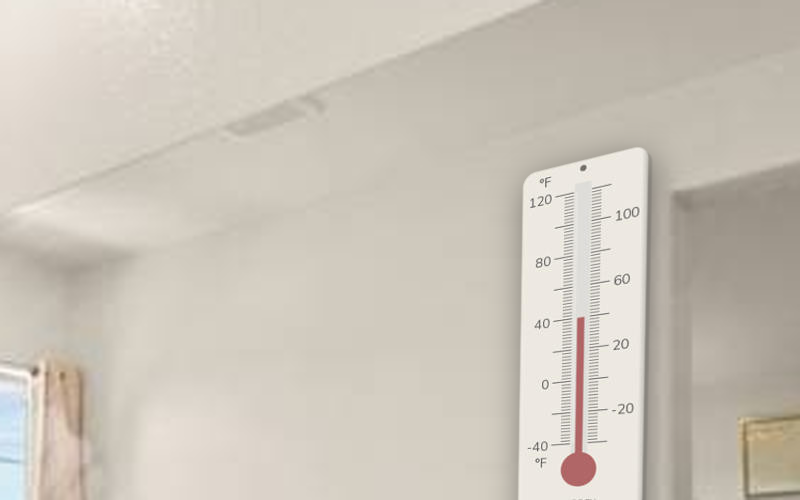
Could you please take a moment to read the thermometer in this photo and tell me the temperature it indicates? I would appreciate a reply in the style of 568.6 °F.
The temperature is 40 °F
